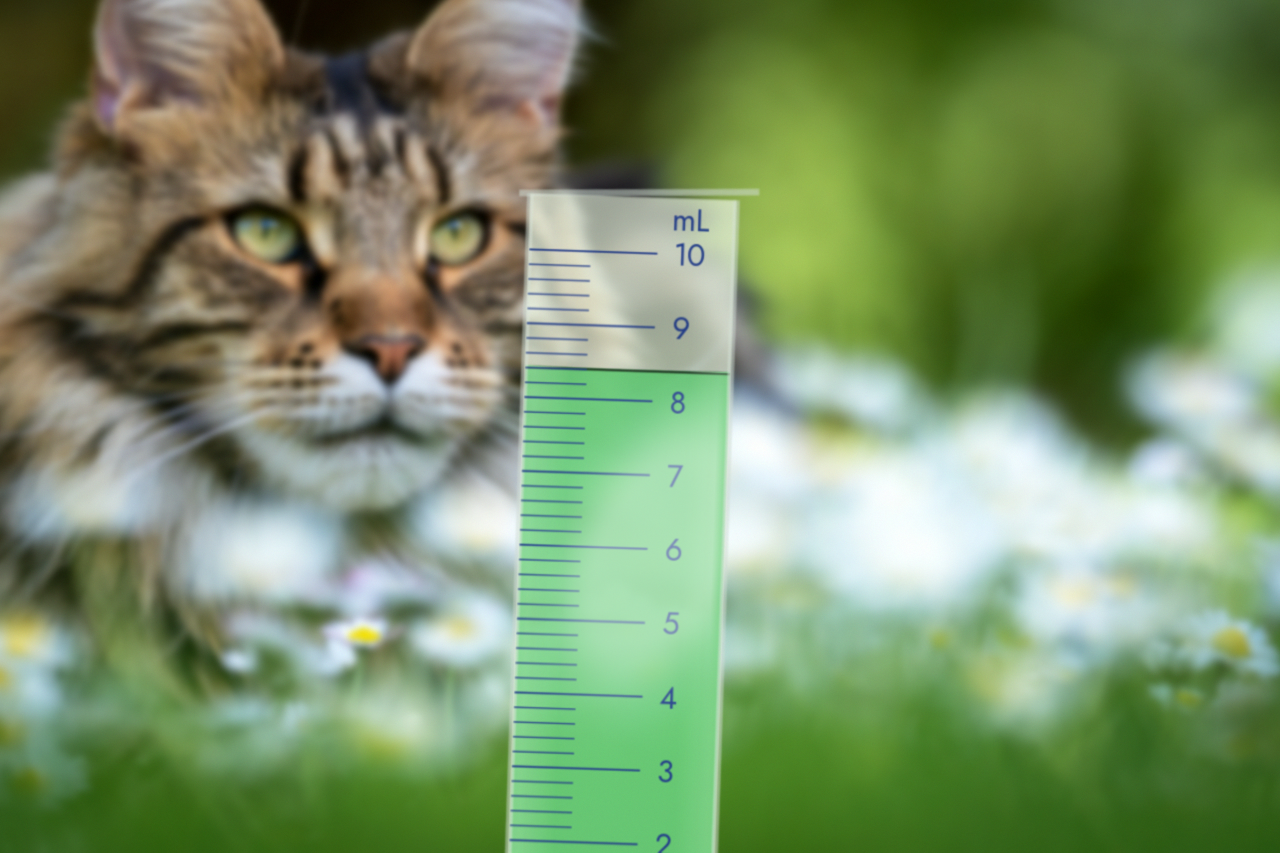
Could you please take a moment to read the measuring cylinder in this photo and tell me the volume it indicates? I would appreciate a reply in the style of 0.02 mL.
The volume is 8.4 mL
